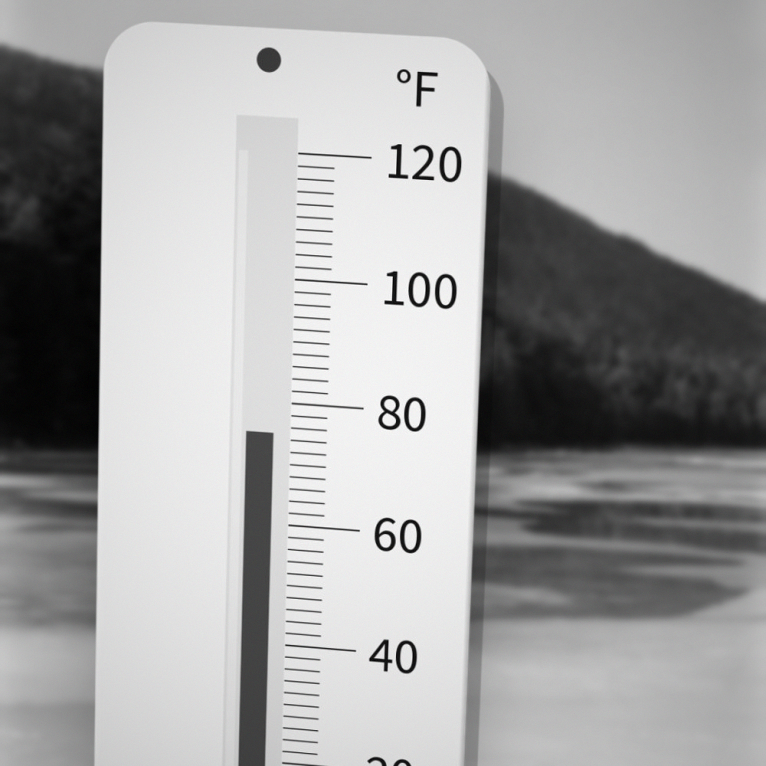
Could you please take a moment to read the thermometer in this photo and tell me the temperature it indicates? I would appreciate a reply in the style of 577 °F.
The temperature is 75 °F
